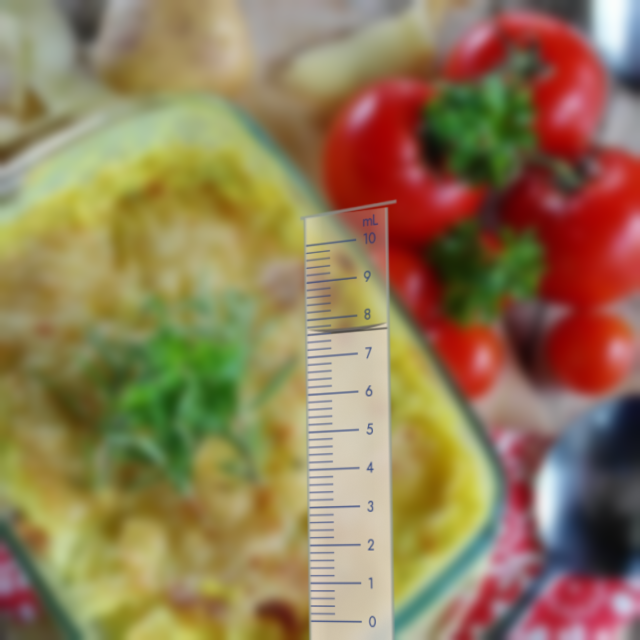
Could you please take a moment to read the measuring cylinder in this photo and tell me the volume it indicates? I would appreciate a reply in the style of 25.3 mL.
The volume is 7.6 mL
